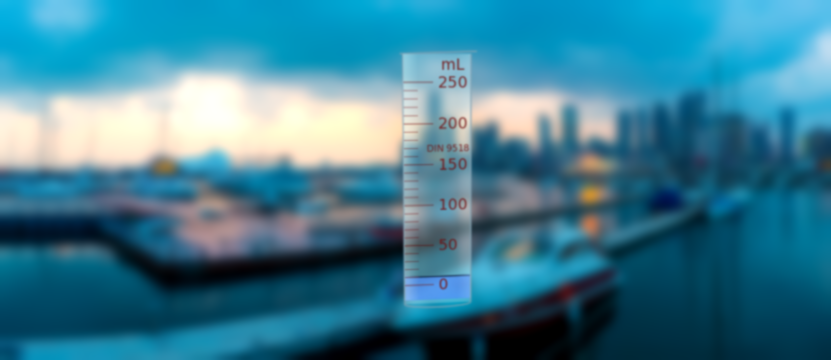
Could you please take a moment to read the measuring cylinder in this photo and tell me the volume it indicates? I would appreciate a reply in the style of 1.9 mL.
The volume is 10 mL
